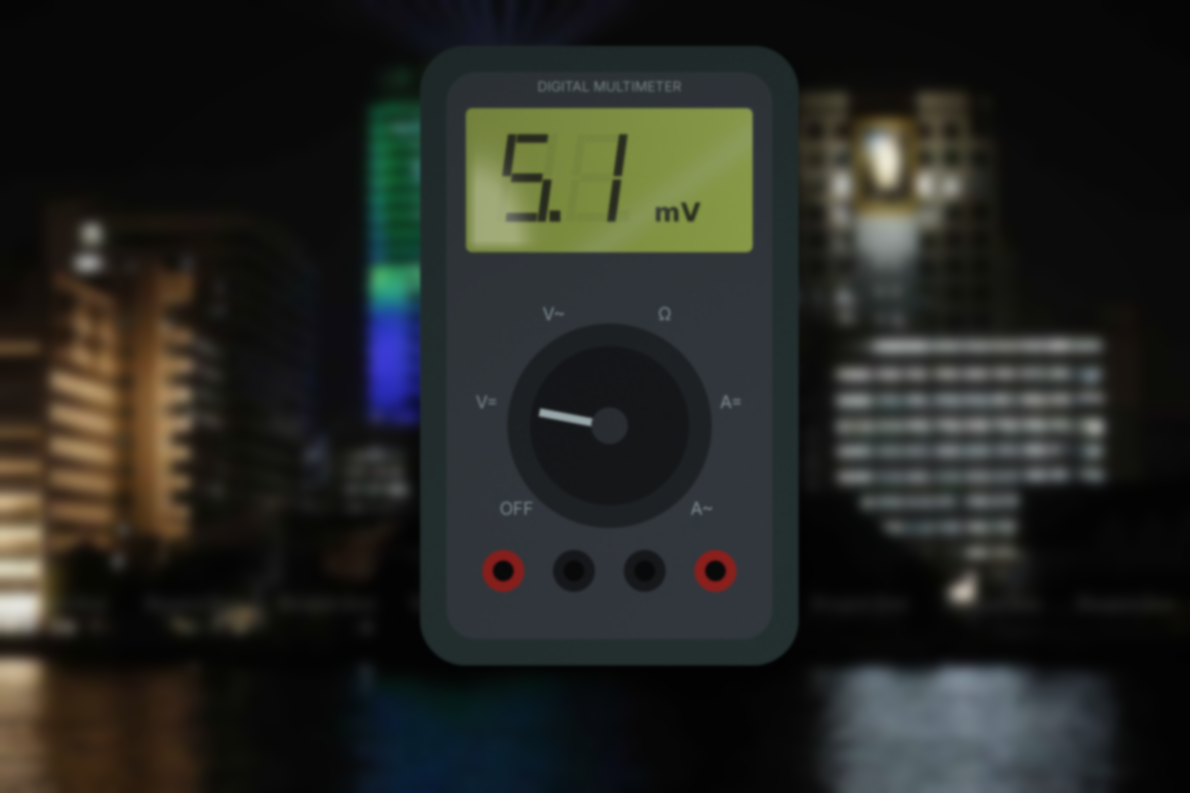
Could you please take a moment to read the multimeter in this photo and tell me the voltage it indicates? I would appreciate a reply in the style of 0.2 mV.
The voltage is 5.1 mV
